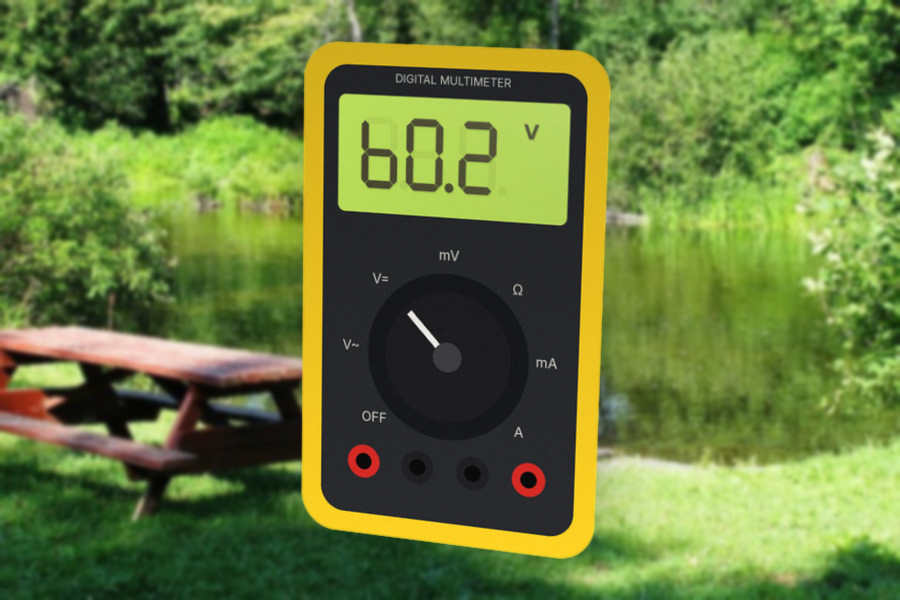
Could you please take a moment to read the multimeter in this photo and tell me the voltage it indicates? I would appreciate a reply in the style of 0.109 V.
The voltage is 60.2 V
